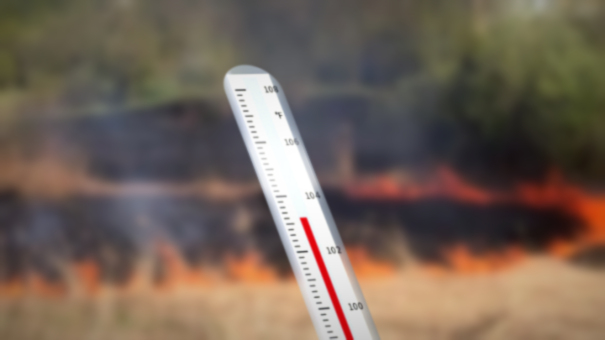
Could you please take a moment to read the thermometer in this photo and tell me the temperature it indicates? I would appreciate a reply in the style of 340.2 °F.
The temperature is 103.2 °F
